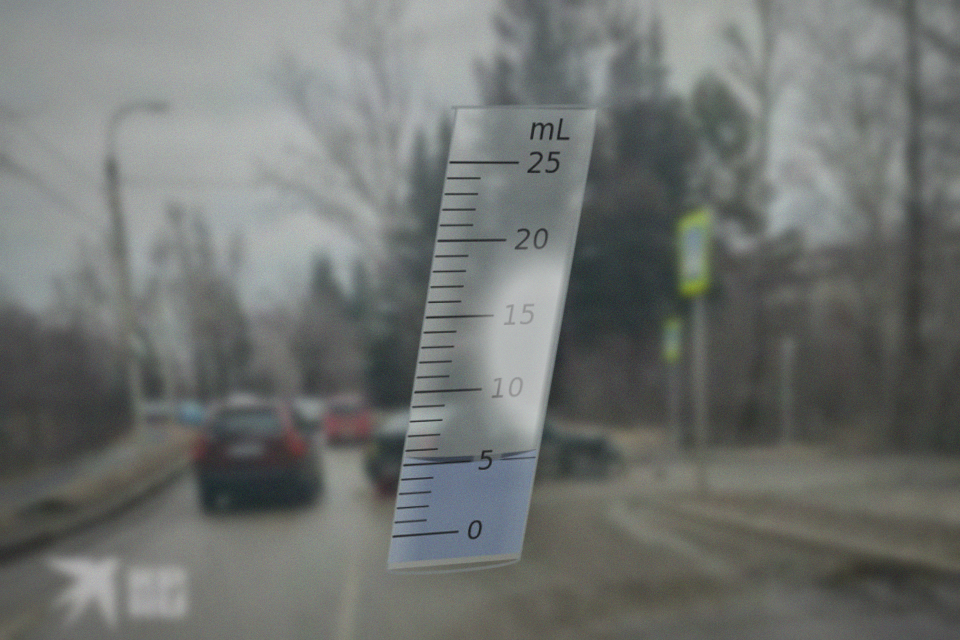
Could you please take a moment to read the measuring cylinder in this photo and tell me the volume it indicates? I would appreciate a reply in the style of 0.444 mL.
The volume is 5 mL
